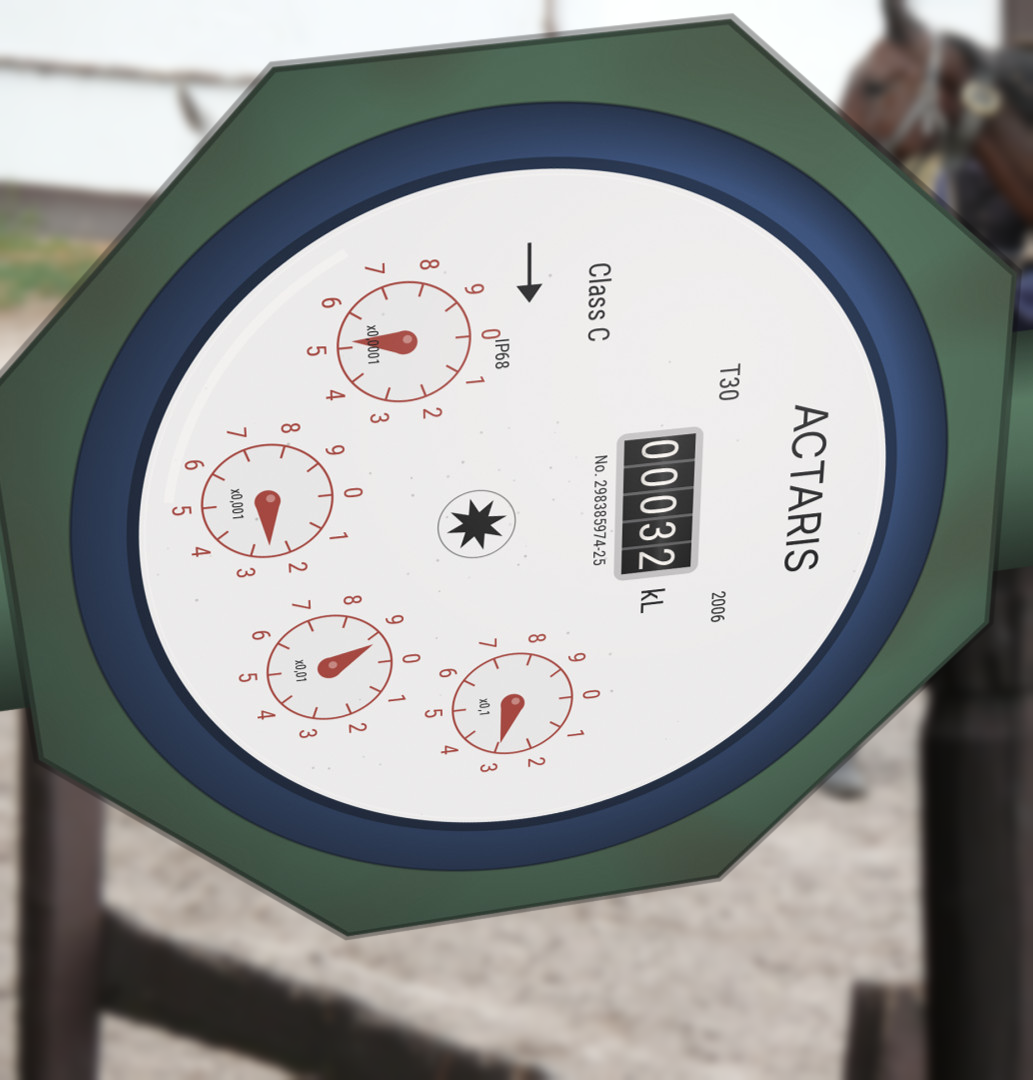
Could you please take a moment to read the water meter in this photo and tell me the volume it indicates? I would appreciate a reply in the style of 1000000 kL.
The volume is 32.2925 kL
